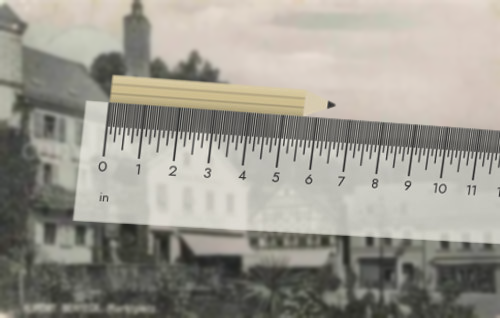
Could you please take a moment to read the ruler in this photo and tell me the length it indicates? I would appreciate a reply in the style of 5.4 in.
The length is 6.5 in
